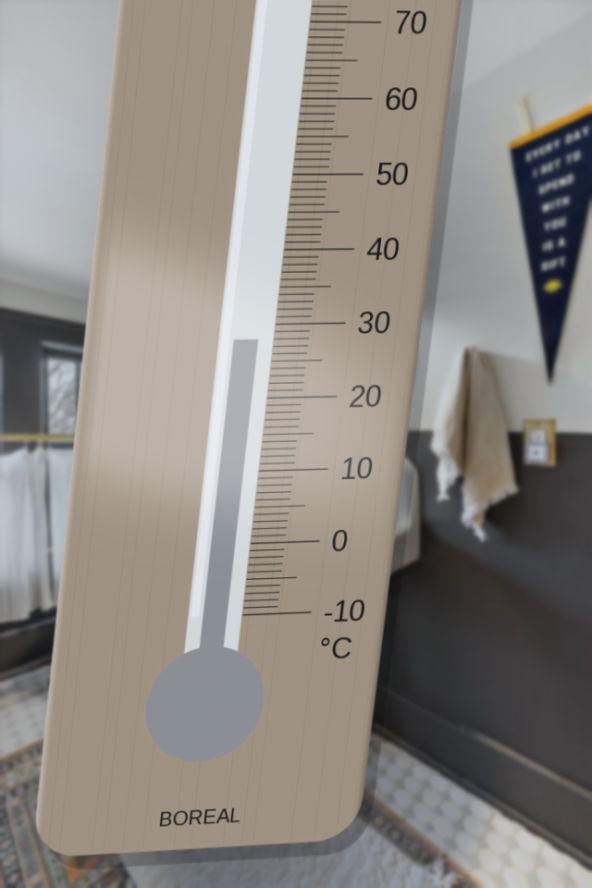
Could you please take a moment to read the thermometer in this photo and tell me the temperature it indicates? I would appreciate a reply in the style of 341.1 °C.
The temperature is 28 °C
